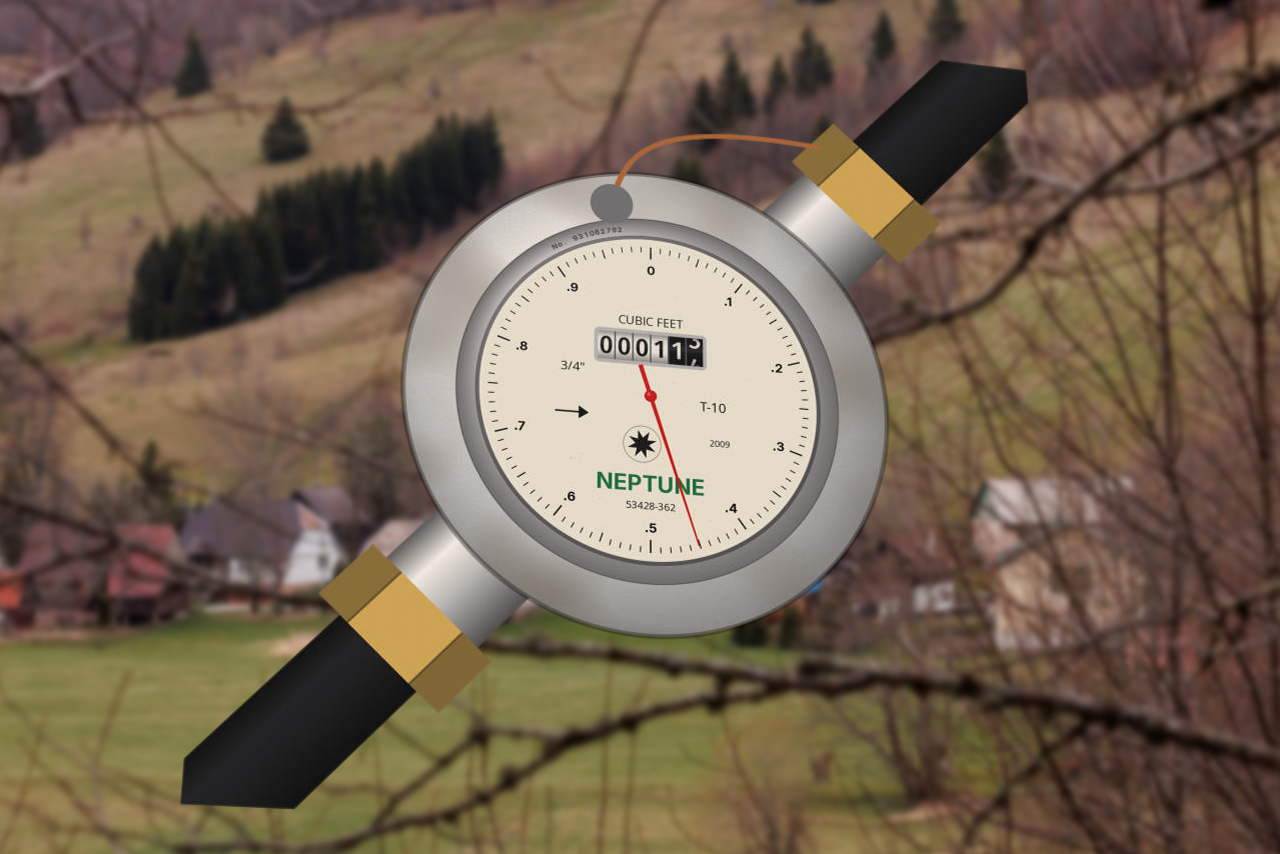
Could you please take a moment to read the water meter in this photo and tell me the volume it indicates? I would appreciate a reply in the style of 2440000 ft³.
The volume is 113.45 ft³
